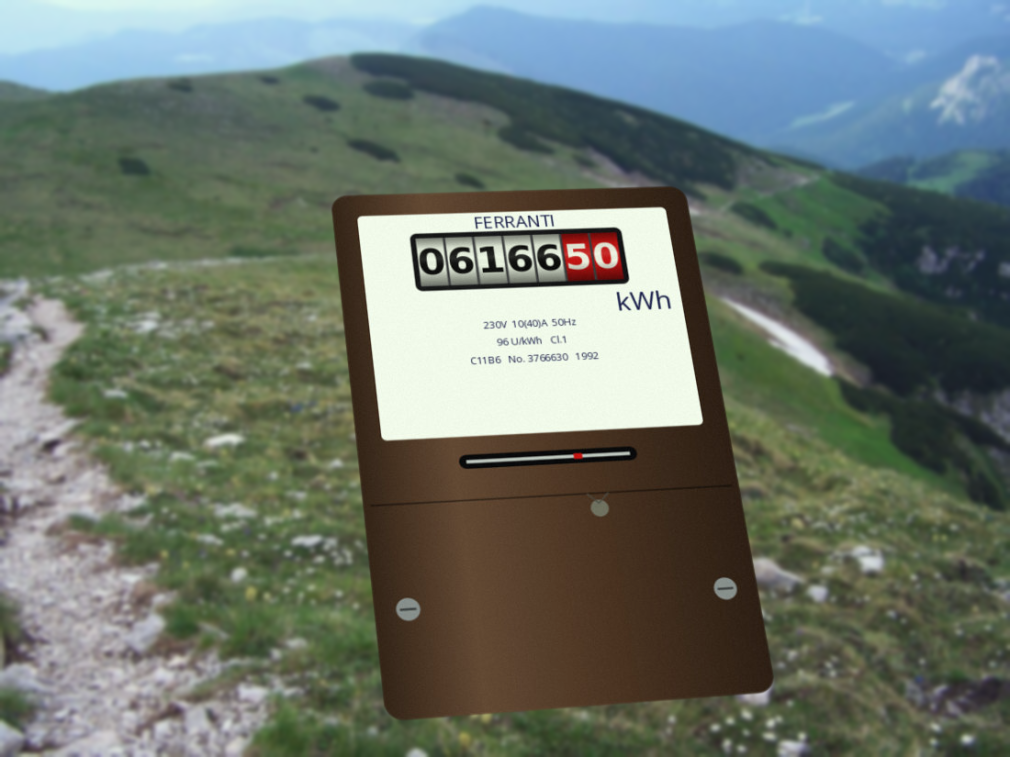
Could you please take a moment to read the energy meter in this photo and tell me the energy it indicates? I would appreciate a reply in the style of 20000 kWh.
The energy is 6166.50 kWh
